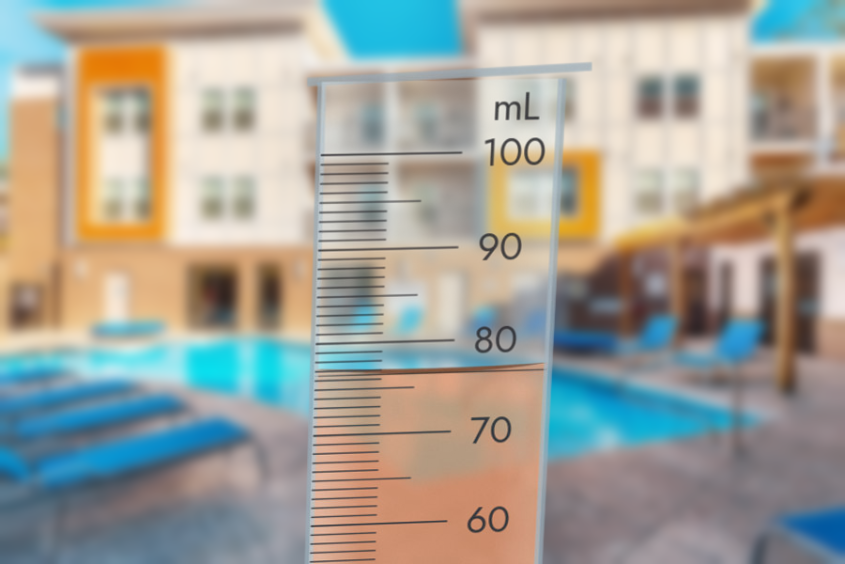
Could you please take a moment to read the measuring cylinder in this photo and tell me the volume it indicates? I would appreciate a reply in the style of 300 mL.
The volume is 76.5 mL
